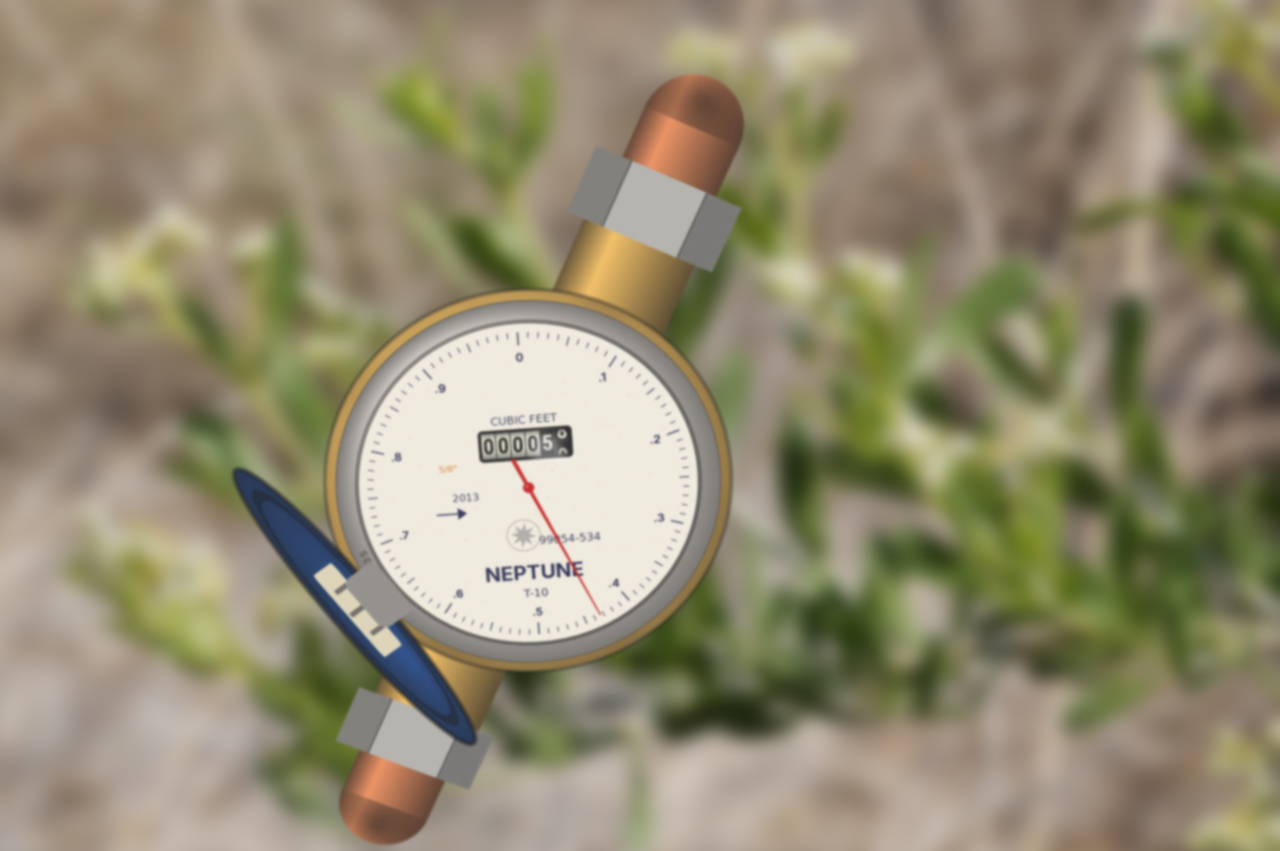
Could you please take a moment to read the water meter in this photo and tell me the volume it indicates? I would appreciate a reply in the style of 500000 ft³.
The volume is 58.43 ft³
